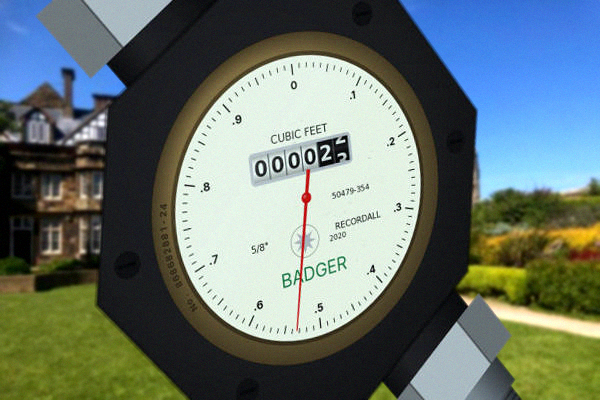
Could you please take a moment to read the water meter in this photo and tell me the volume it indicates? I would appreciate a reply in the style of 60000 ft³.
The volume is 22.53 ft³
